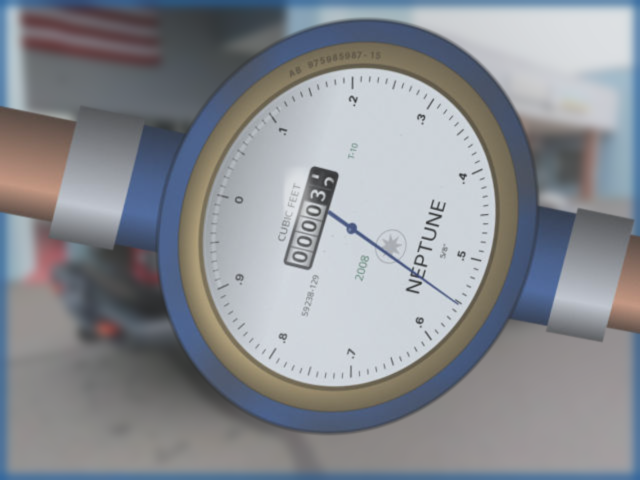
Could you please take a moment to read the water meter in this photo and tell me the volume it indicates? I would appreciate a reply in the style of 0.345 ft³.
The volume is 31.55 ft³
